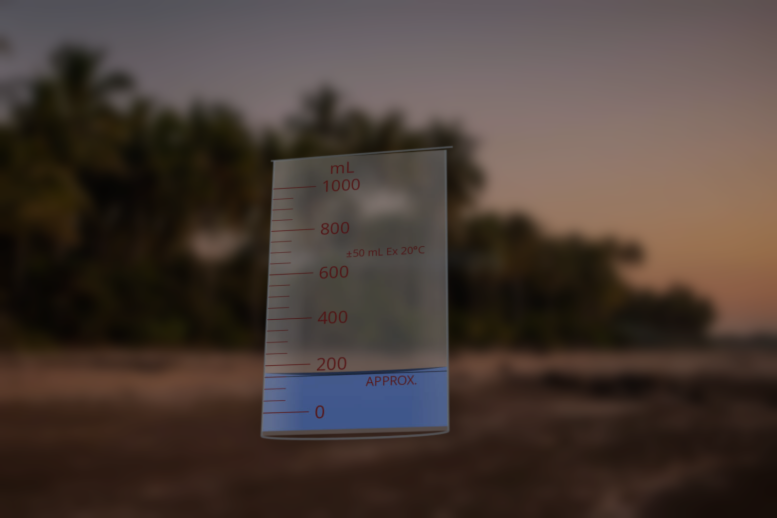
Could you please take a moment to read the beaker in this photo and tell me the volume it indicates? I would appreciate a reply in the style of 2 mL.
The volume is 150 mL
